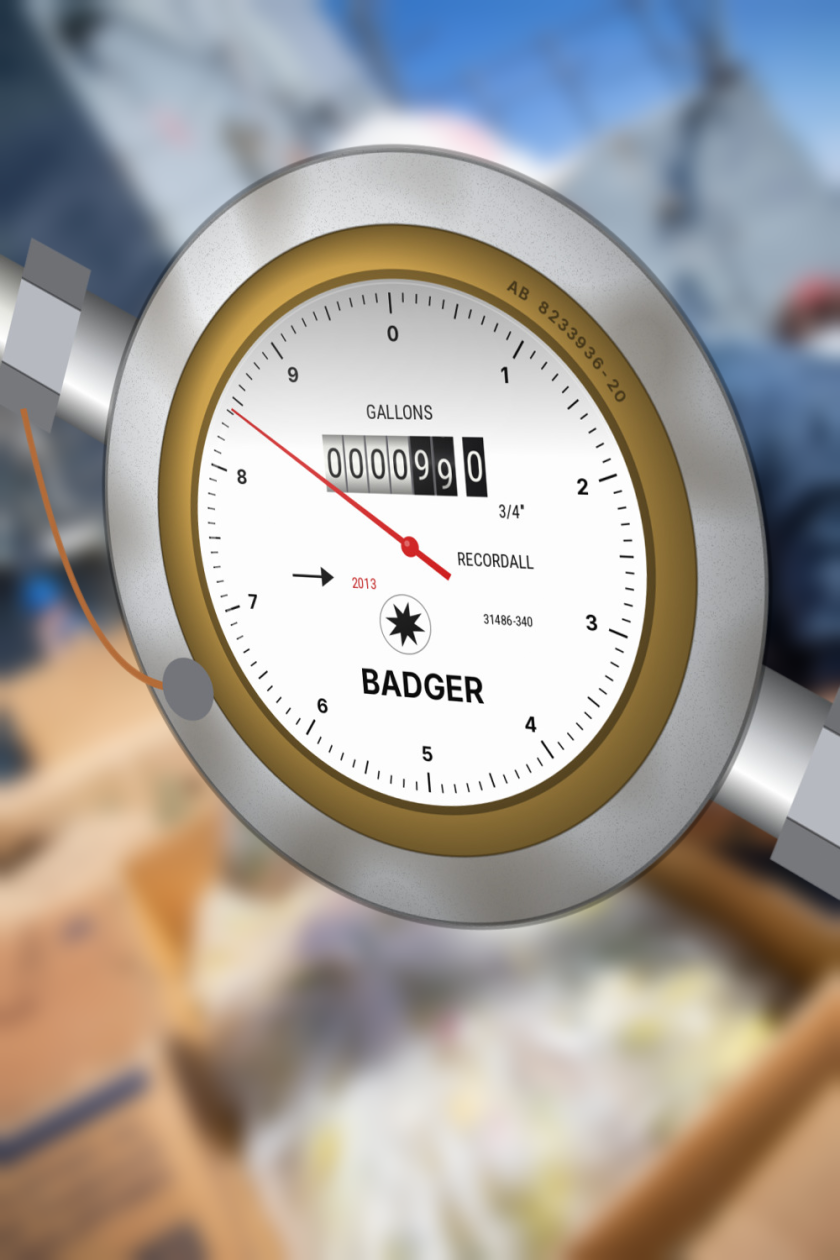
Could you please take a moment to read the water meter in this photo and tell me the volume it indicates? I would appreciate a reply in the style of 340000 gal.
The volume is 988.4 gal
